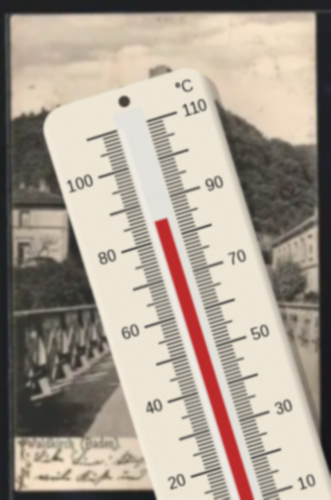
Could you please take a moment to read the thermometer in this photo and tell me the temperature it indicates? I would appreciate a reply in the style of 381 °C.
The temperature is 85 °C
